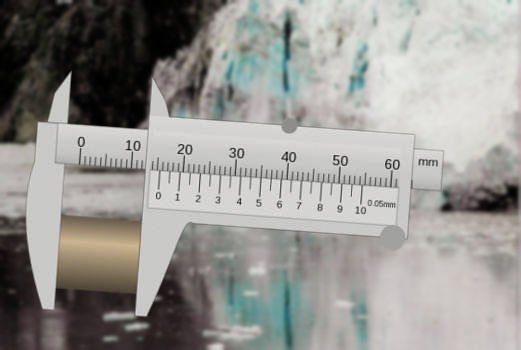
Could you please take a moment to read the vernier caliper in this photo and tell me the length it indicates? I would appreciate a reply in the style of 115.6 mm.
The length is 15.5 mm
